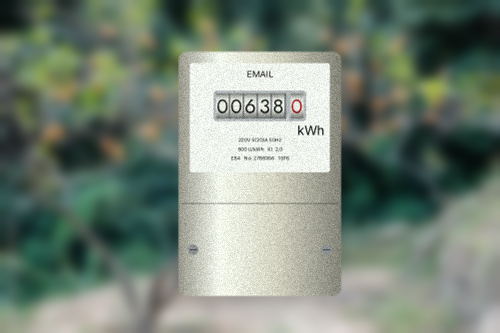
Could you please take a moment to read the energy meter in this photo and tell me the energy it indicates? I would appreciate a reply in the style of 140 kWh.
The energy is 638.0 kWh
